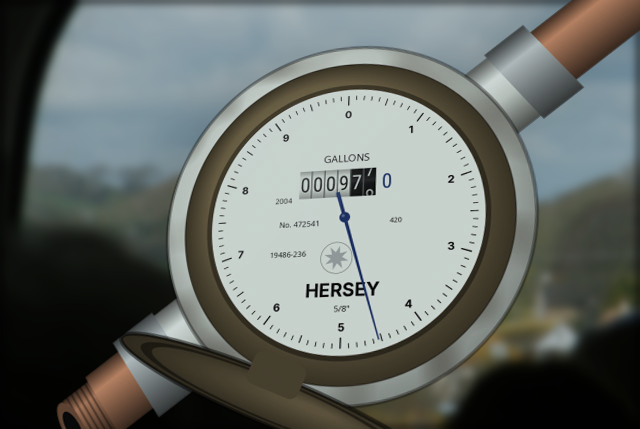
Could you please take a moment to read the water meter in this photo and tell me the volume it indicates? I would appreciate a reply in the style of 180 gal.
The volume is 9774.5 gal
